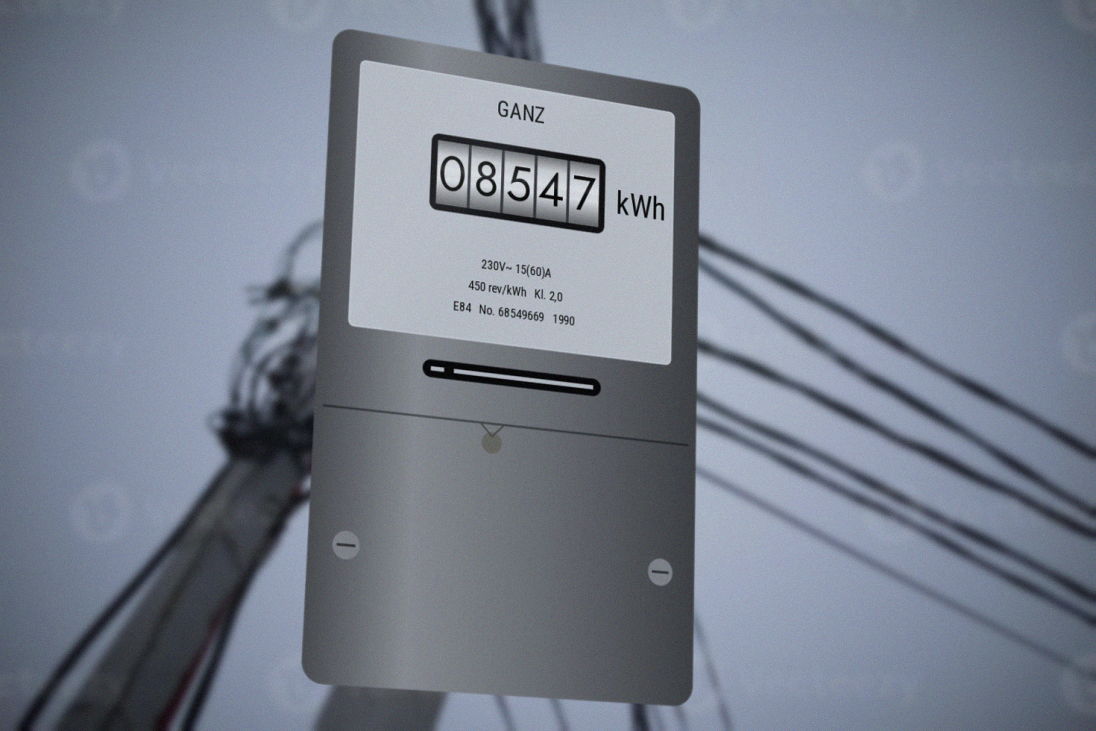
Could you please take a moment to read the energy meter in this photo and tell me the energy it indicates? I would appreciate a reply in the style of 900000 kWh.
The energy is 8547 kWh
